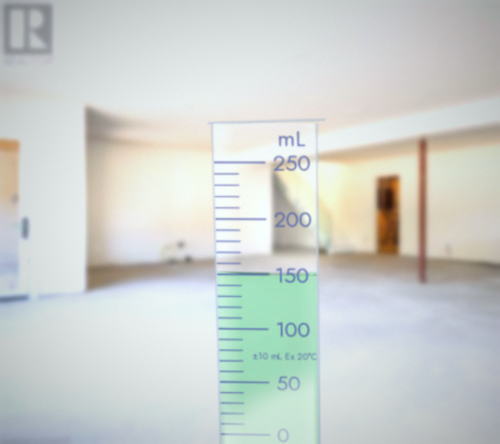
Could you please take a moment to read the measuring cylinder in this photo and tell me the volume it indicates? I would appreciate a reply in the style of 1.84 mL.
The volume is 150 mL
